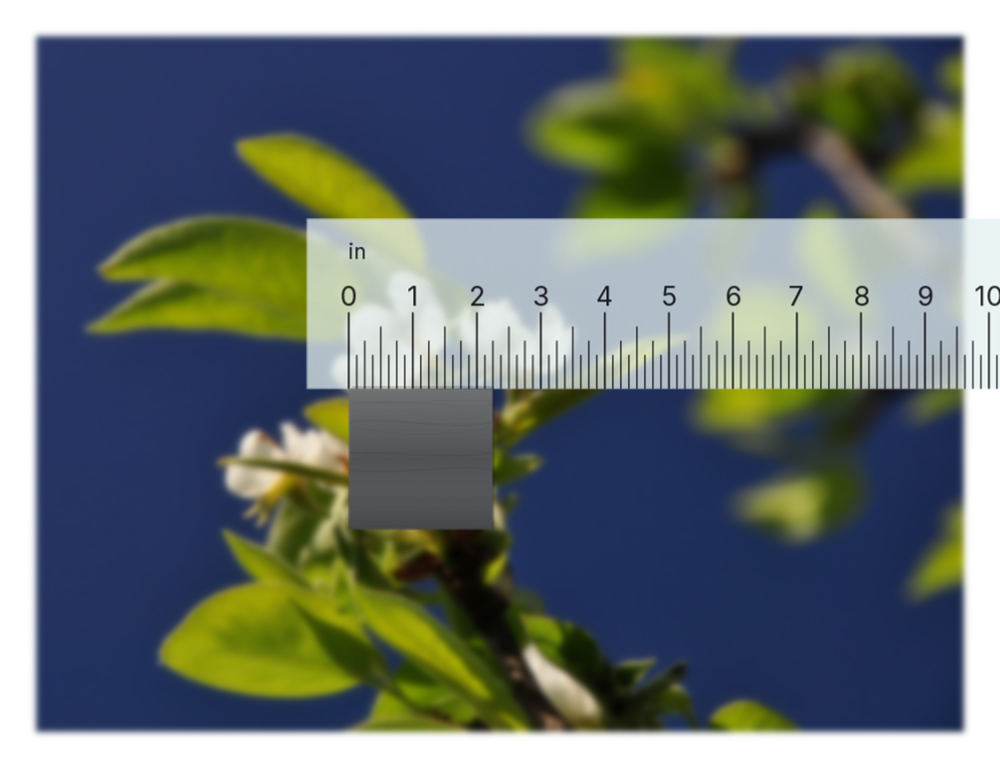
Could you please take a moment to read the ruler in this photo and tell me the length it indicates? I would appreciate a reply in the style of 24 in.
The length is 2.25 in
